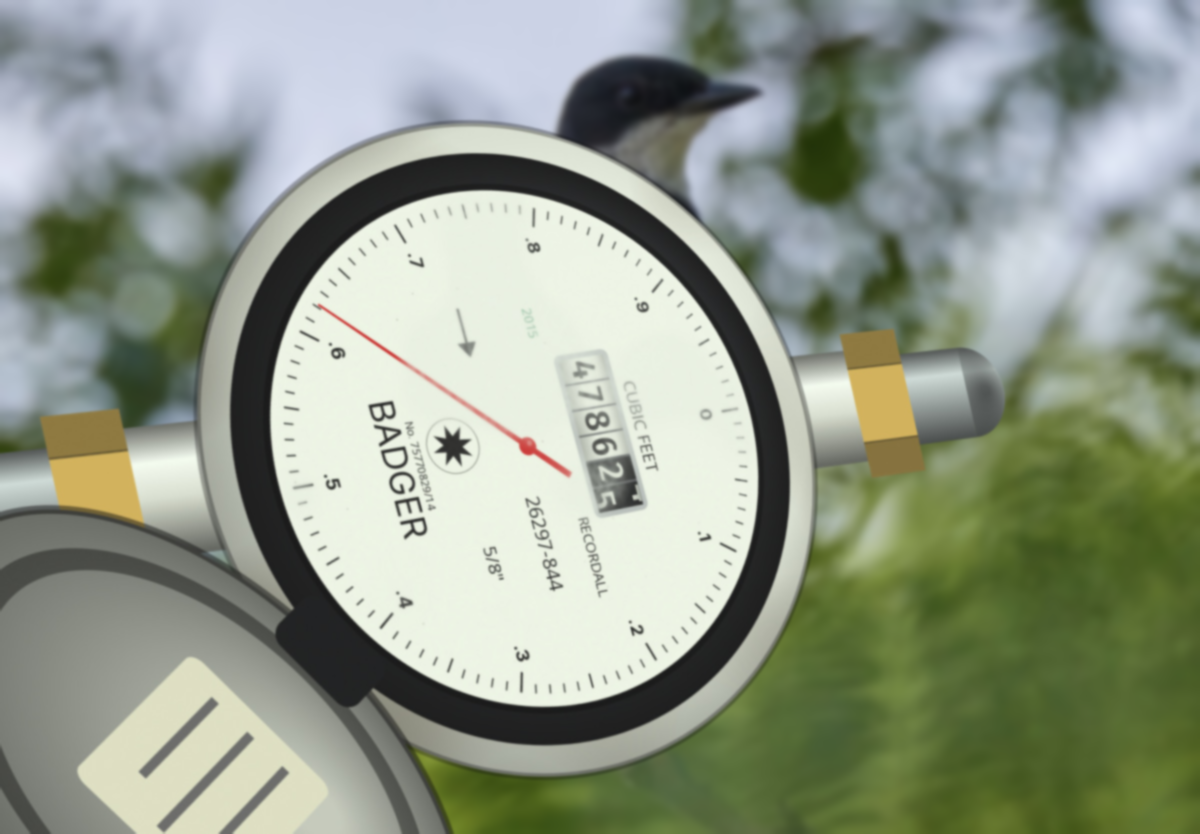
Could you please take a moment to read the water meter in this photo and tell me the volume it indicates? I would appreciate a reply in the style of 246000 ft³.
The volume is 478624.62 ft³
